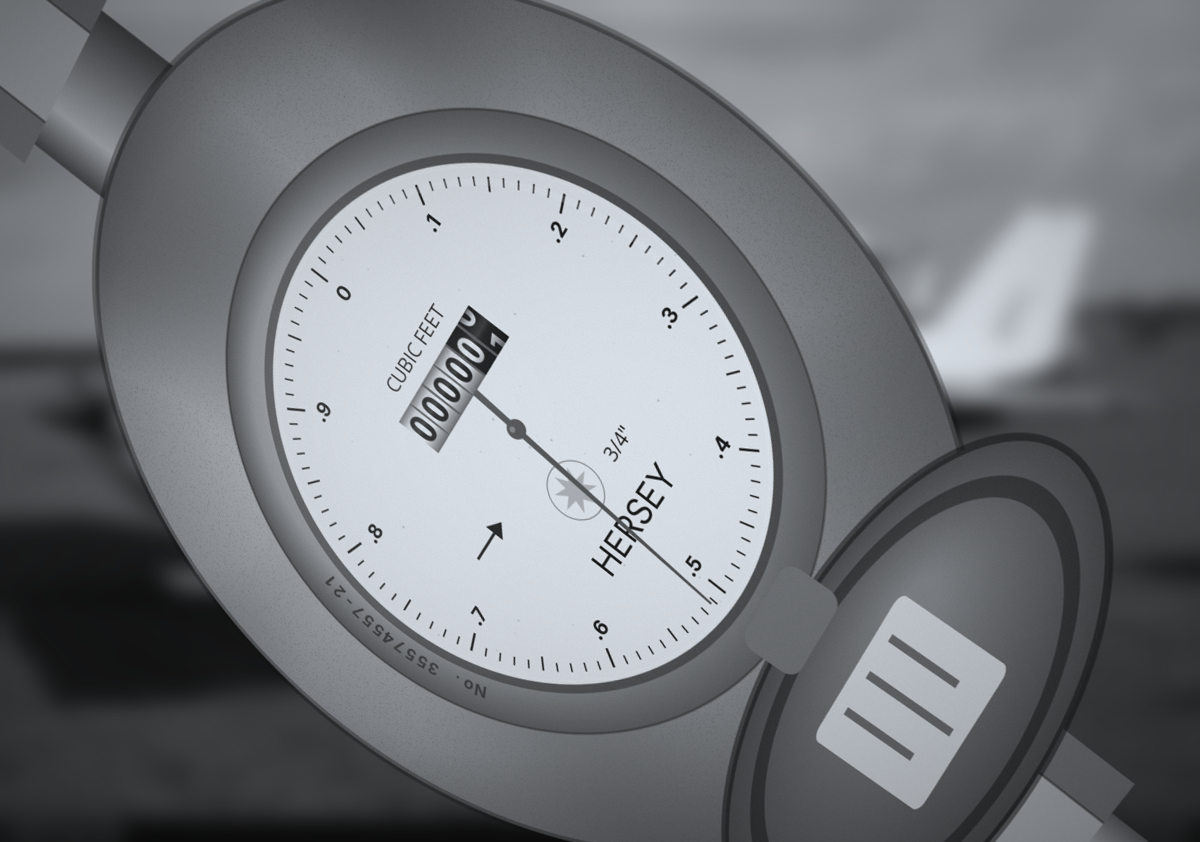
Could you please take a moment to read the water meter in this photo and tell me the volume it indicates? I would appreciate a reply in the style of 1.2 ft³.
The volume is 0.51 ft³
